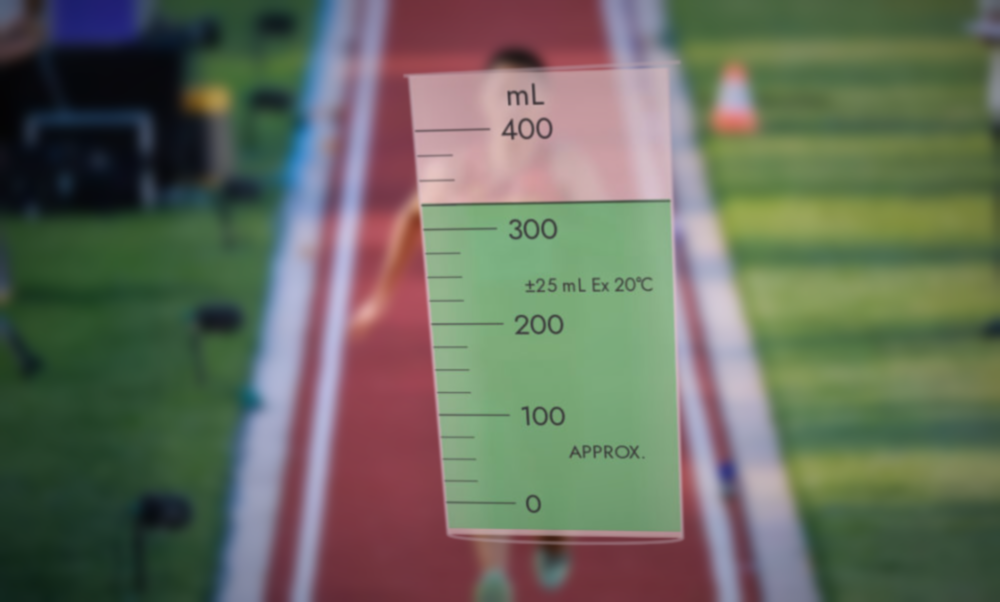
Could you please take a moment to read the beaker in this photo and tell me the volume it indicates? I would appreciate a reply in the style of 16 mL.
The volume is 325 mL
